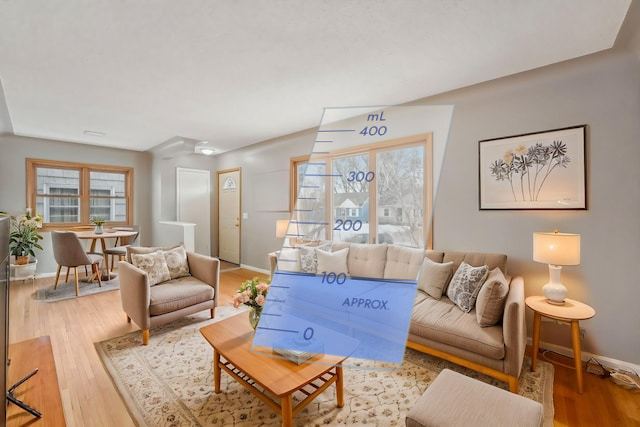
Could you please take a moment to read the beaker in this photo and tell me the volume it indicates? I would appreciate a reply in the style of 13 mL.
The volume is 100 mL
